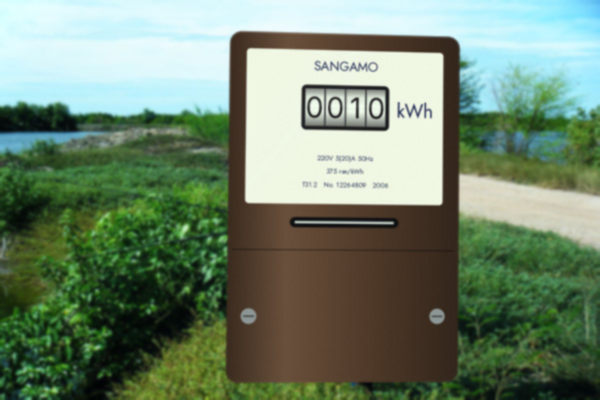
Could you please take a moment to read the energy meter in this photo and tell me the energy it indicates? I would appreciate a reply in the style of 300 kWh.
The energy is 10 kWh
